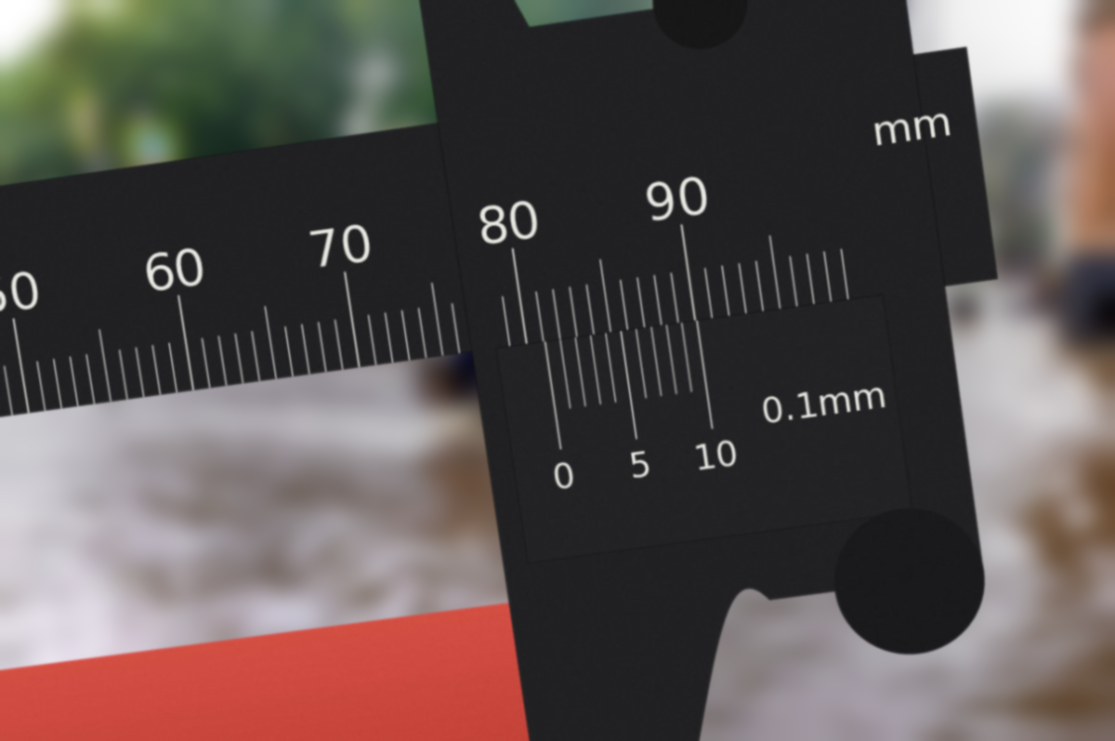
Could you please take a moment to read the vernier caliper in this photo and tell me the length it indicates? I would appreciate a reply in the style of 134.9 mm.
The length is 81.1 mm
